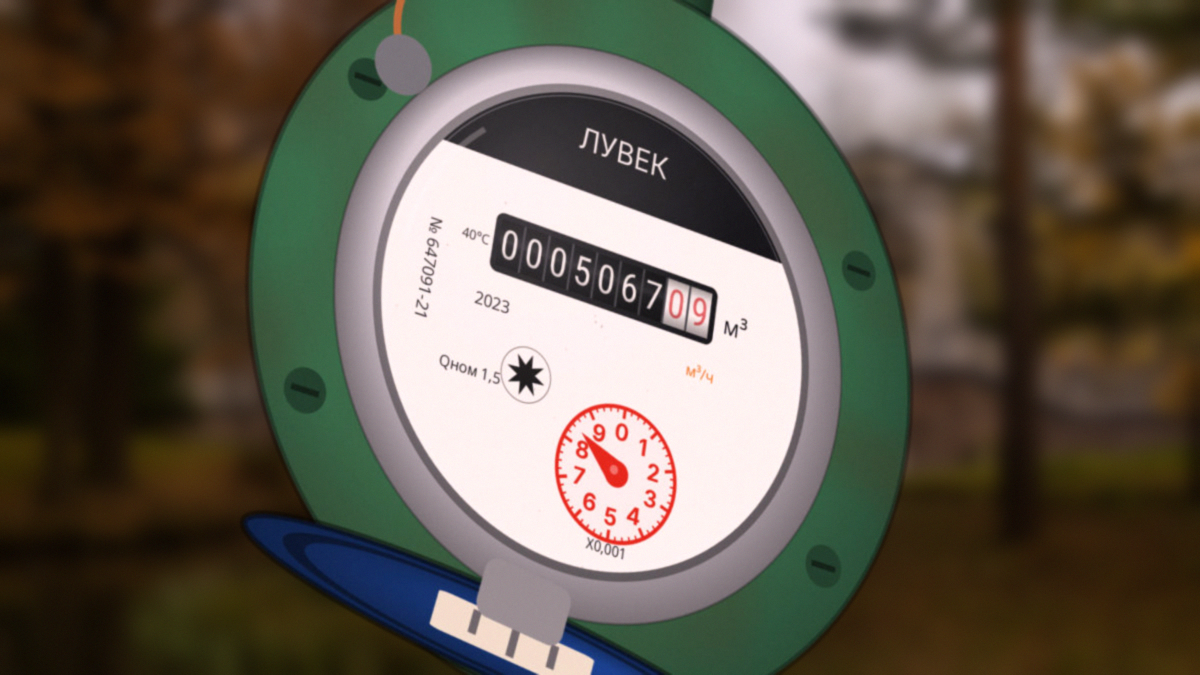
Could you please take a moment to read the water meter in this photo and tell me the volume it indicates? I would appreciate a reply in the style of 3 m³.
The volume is 5067.098 m³
